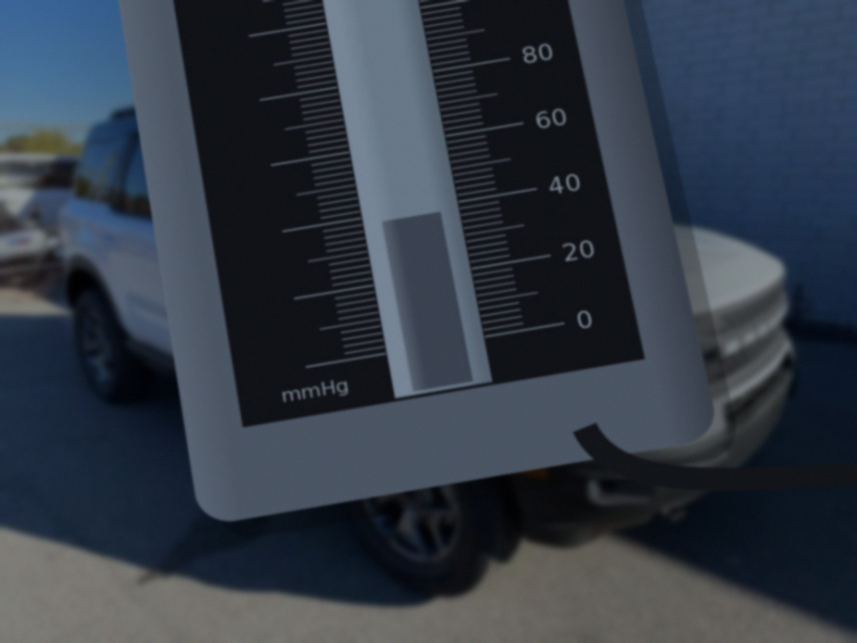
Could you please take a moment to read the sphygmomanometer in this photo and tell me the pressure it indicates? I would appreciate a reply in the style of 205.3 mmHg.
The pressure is 38 mmHg
